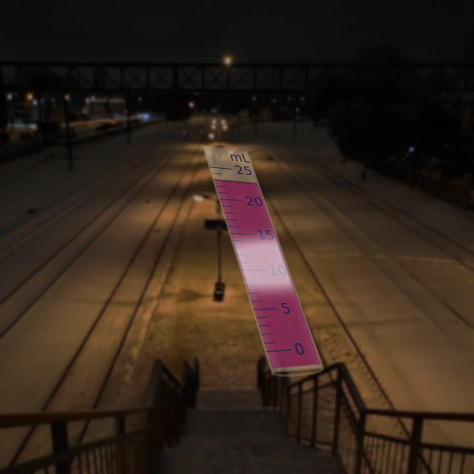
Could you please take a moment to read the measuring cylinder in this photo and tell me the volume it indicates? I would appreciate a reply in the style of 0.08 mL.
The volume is 23 mL
